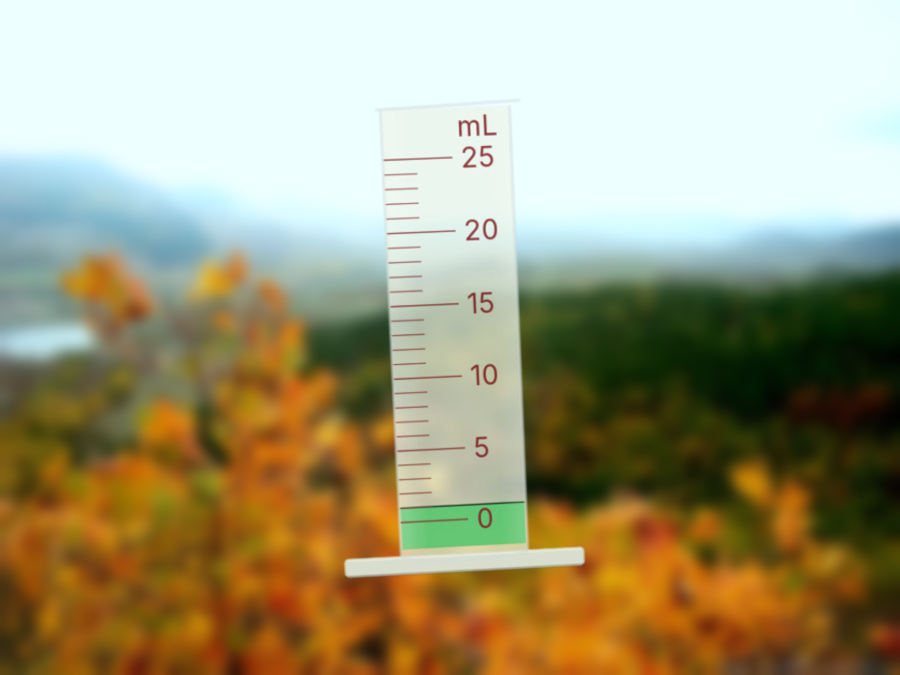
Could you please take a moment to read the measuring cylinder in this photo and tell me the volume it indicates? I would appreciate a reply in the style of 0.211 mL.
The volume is 1 mL
